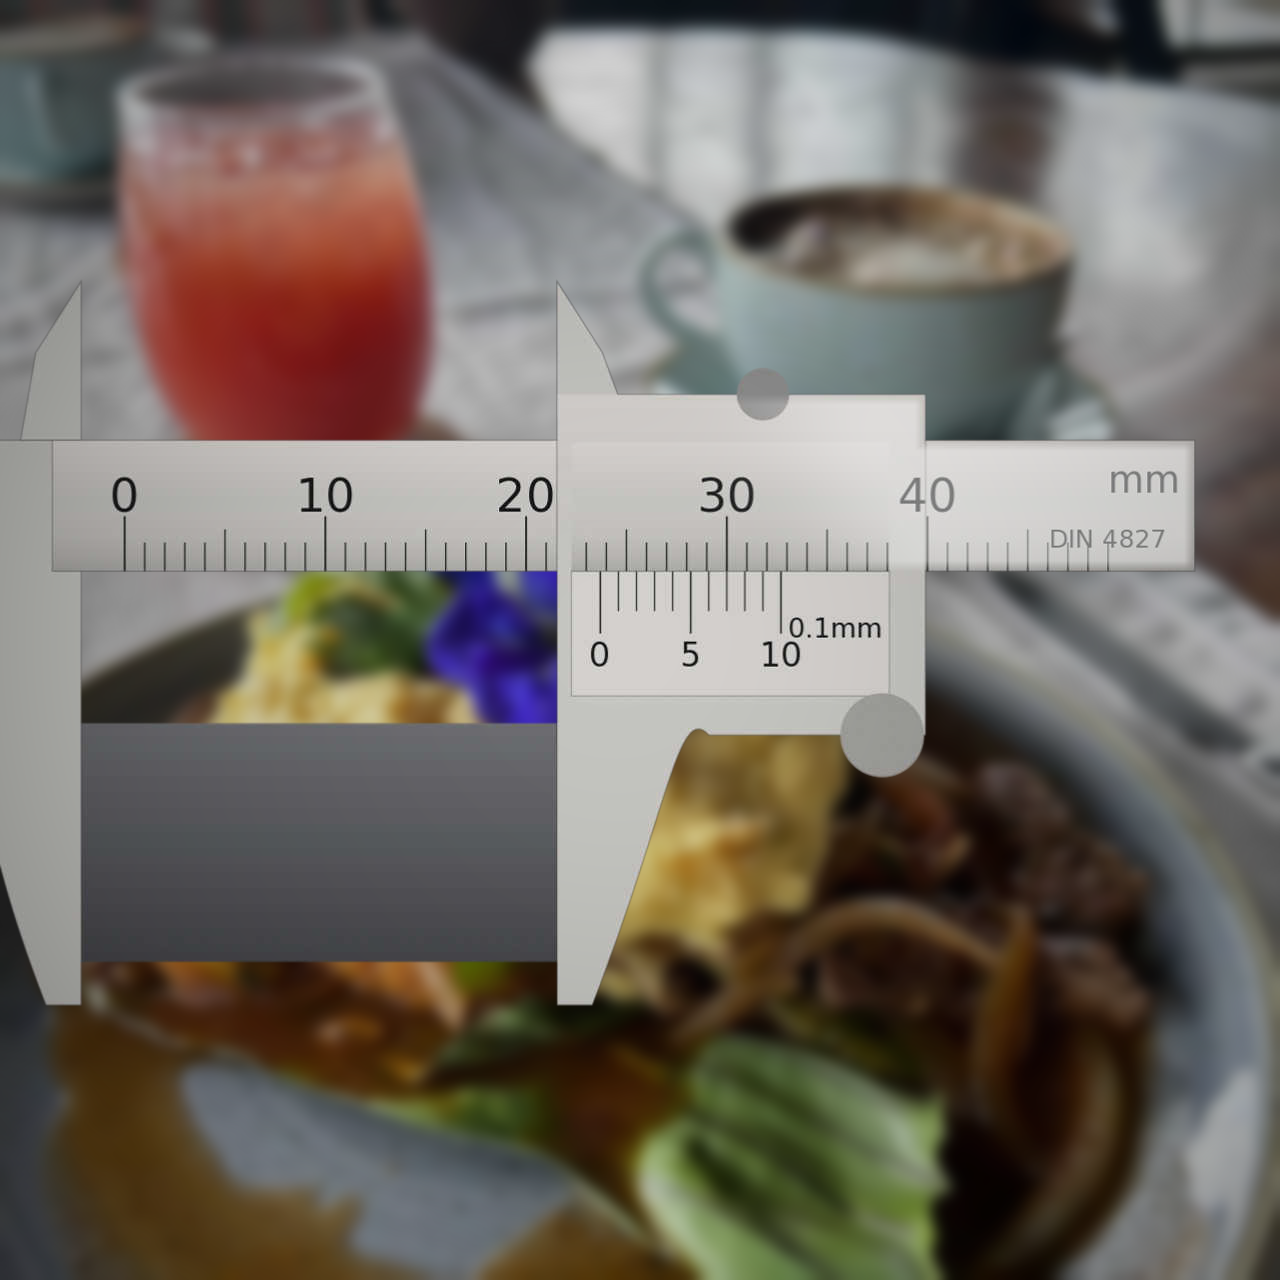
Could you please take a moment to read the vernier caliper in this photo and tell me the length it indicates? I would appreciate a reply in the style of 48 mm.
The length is 23.7 mm
